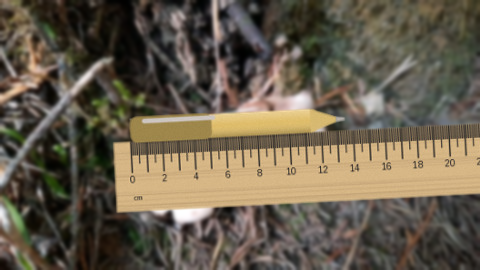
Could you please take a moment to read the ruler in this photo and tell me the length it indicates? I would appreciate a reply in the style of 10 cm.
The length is 13.5 cm
